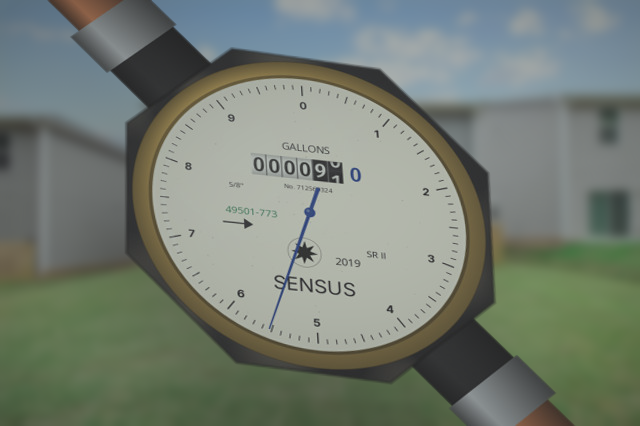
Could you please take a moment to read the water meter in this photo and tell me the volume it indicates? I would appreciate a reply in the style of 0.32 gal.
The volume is 905.5 gal
